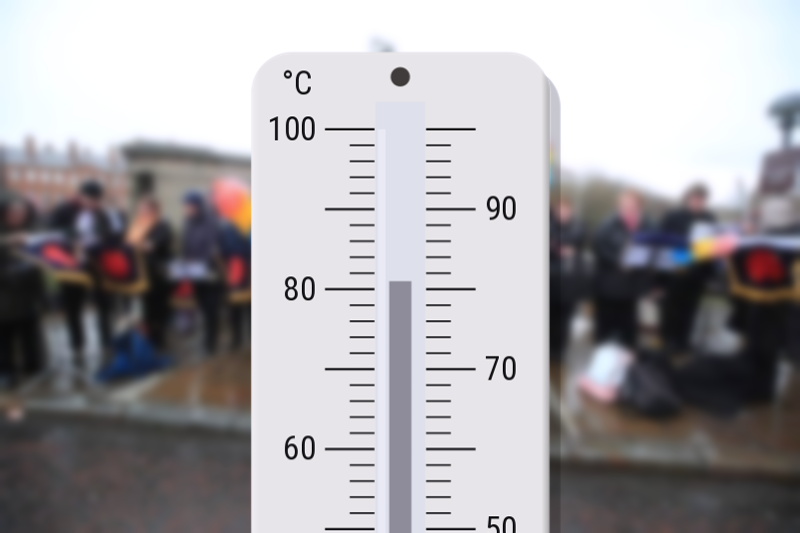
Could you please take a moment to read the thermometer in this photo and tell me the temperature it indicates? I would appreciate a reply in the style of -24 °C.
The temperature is 81 °C
